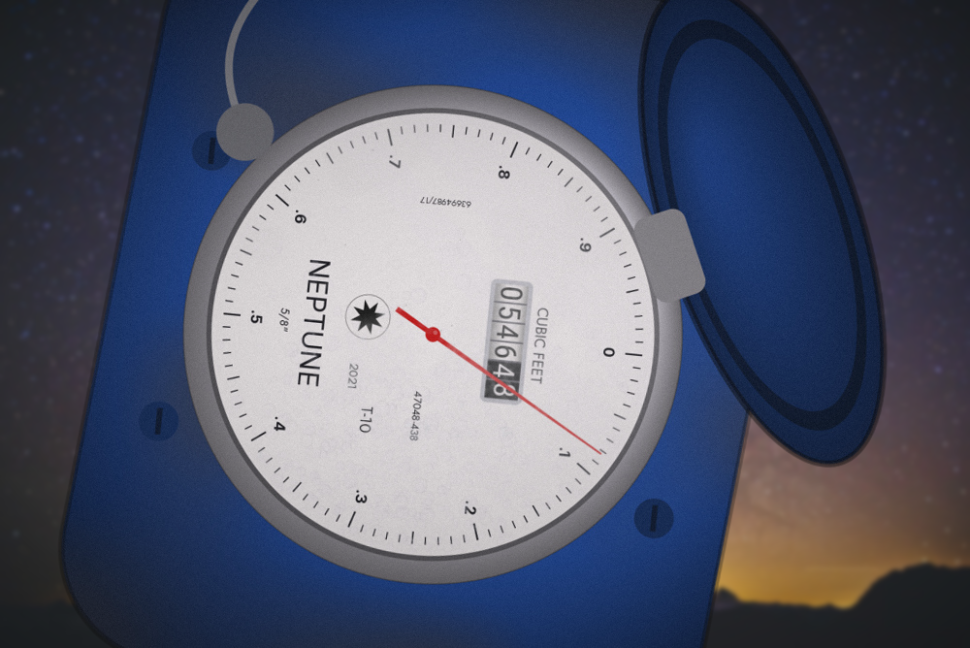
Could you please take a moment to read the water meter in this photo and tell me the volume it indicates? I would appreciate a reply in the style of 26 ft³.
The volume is 54648.08 ft³
